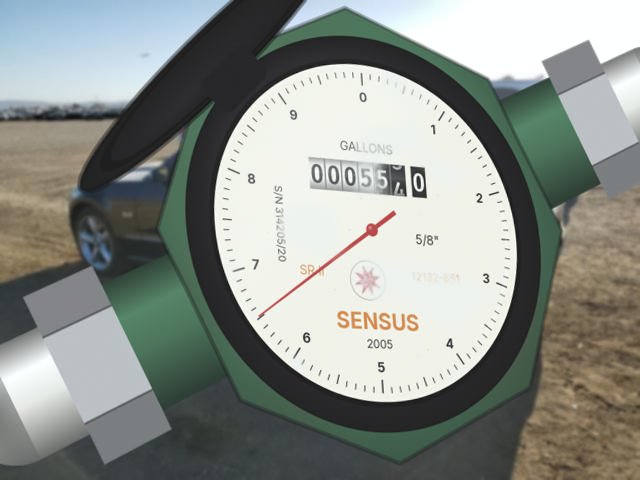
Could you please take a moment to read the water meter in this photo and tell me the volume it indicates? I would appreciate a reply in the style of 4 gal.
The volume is 5536.5 gal
